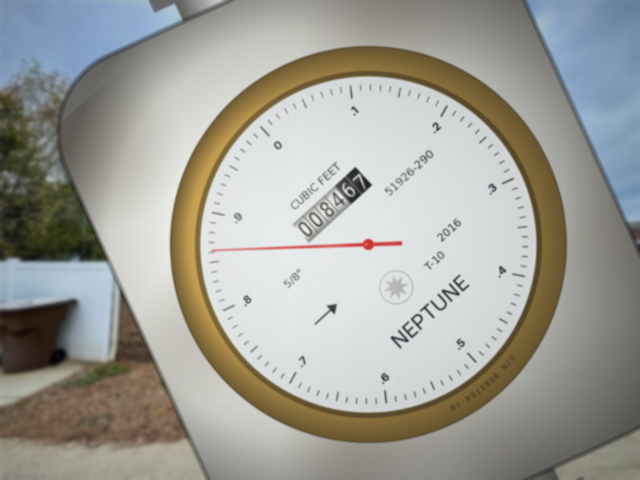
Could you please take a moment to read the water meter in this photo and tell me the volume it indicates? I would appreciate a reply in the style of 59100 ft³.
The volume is 8466.86 ft³
